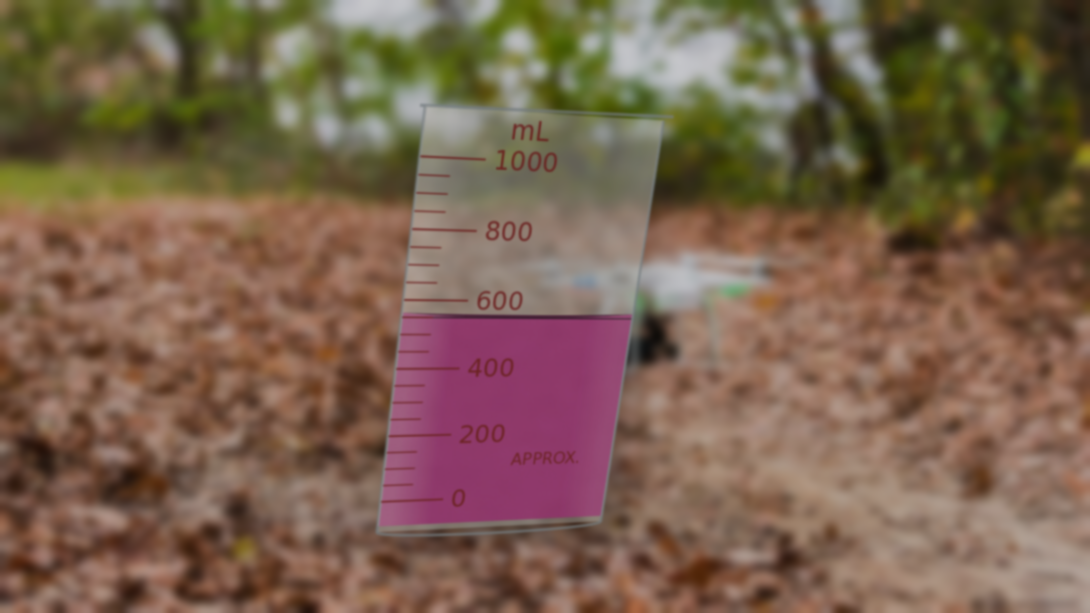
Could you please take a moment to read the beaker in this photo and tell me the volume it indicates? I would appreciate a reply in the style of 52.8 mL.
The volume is 550 mL
